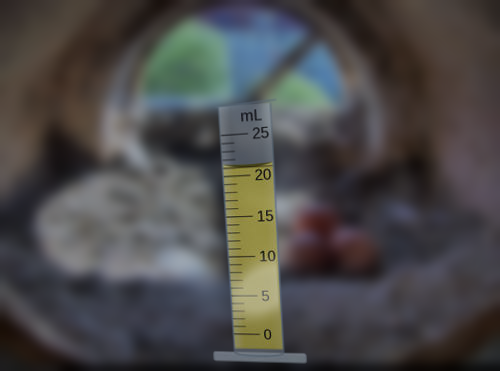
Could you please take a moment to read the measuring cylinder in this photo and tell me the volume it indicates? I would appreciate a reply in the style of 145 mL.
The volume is 21 mL
